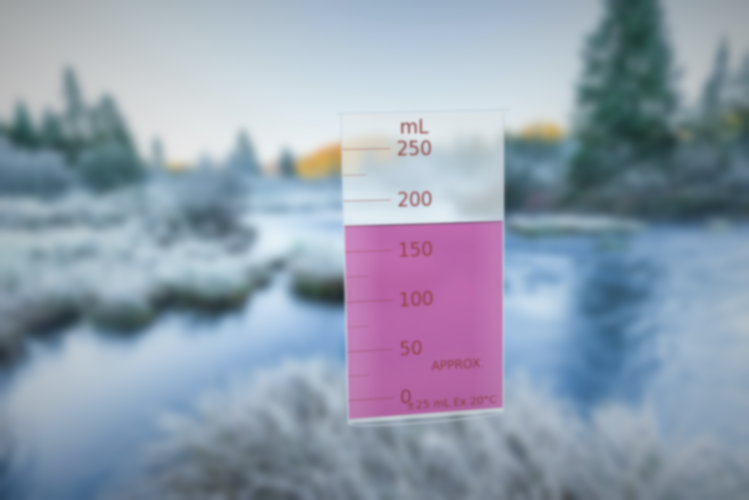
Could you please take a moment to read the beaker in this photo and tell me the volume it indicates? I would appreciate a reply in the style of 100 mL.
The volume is 175 mL
